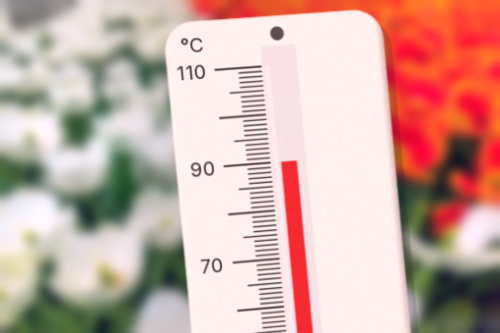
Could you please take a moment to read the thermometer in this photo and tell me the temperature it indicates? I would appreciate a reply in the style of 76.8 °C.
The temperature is 90 °C
